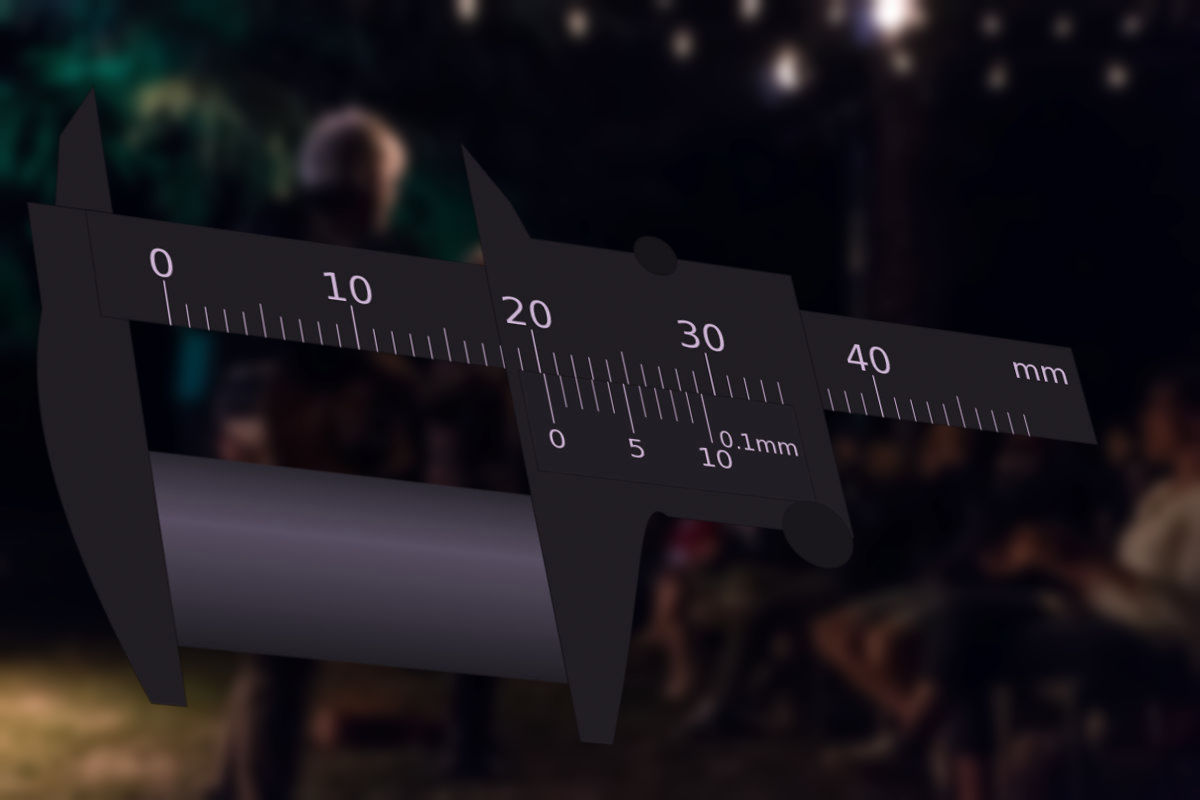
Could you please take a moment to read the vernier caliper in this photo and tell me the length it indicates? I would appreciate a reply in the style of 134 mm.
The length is 20.2 mm
